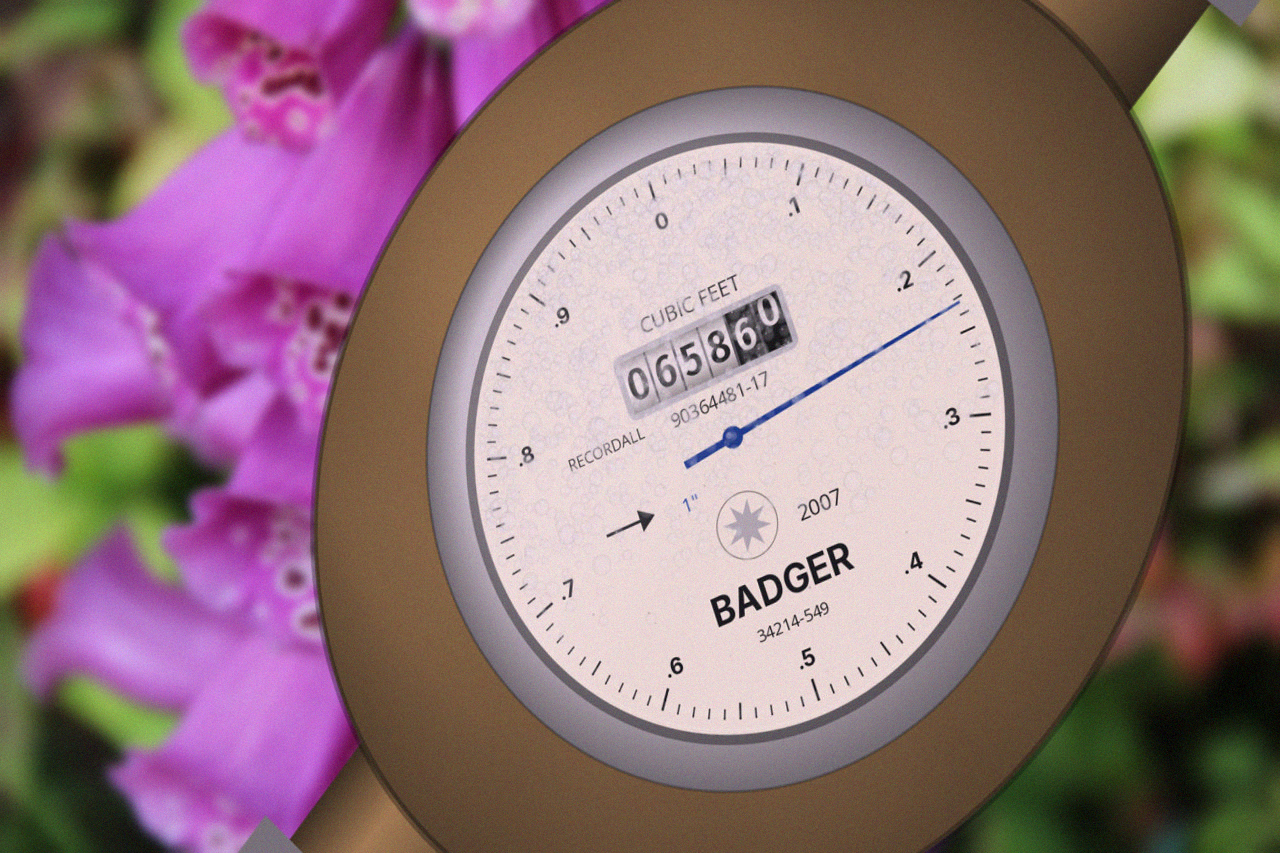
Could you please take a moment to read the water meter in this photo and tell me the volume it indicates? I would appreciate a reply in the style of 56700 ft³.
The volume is 65860.23 ft³
